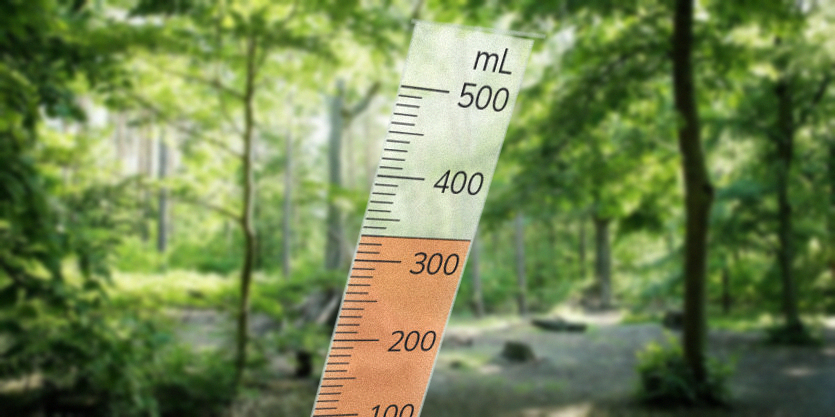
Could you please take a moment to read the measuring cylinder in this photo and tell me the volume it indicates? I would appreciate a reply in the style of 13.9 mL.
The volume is 330 mL
